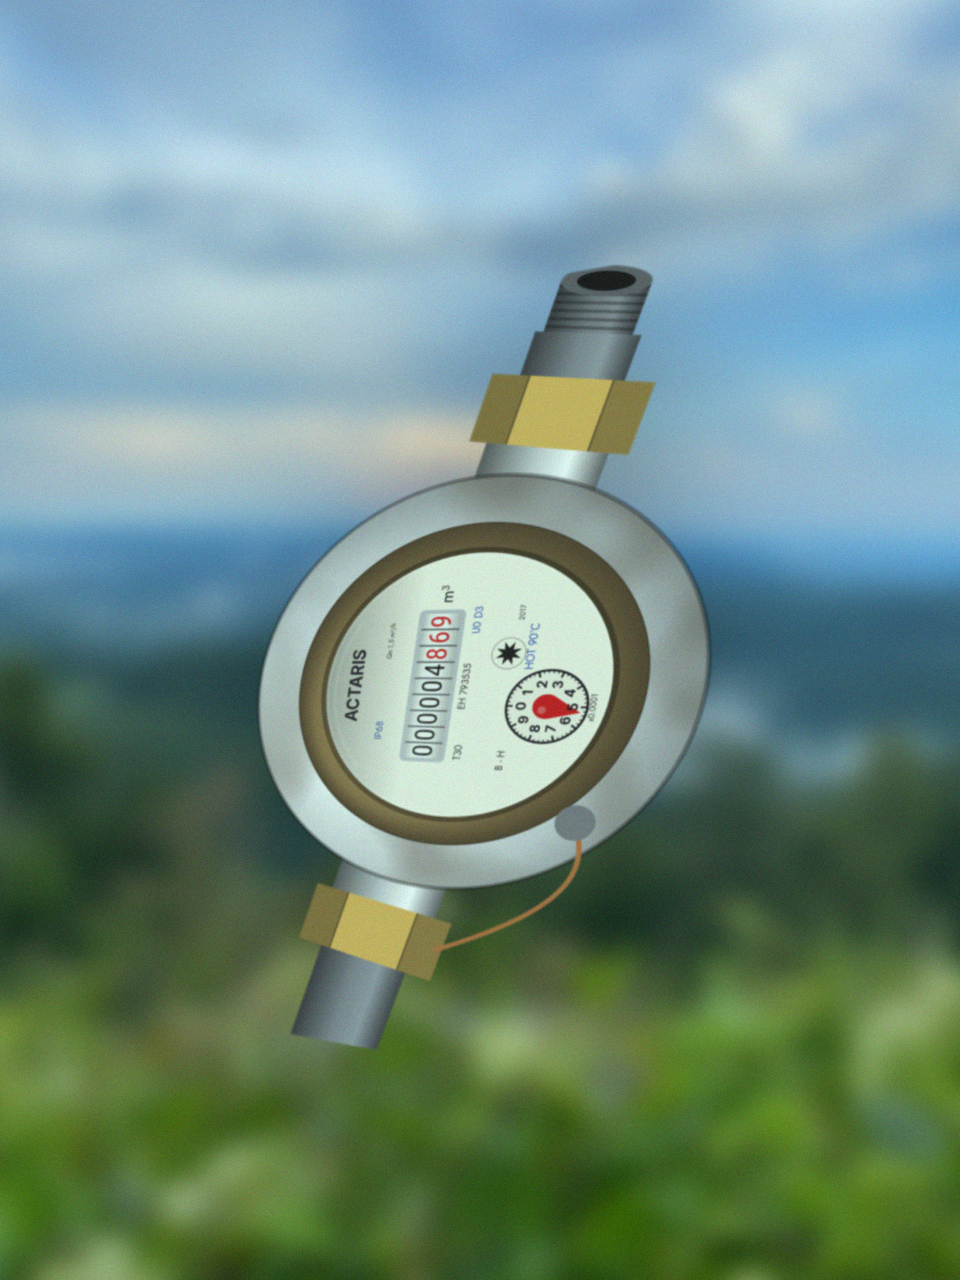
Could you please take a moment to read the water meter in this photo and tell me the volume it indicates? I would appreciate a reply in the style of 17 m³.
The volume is 4.8695 m³
